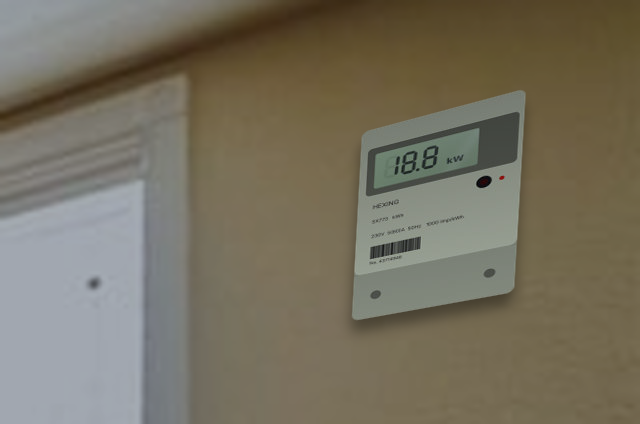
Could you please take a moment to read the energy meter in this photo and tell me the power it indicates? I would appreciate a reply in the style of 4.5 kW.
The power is 18.8 kW
